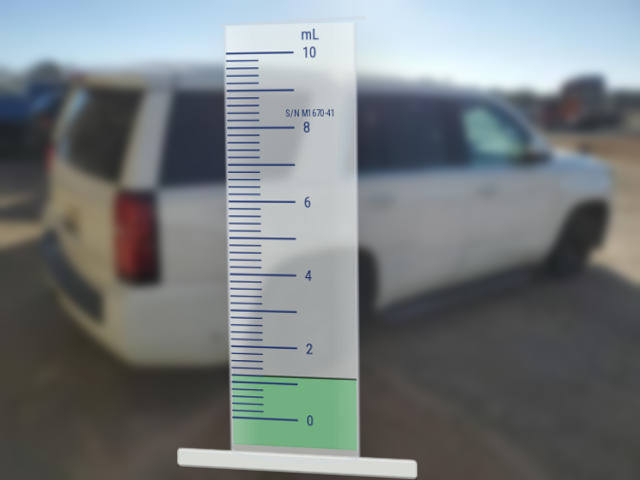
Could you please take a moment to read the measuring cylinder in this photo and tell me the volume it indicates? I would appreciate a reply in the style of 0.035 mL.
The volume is 1.2 mL
